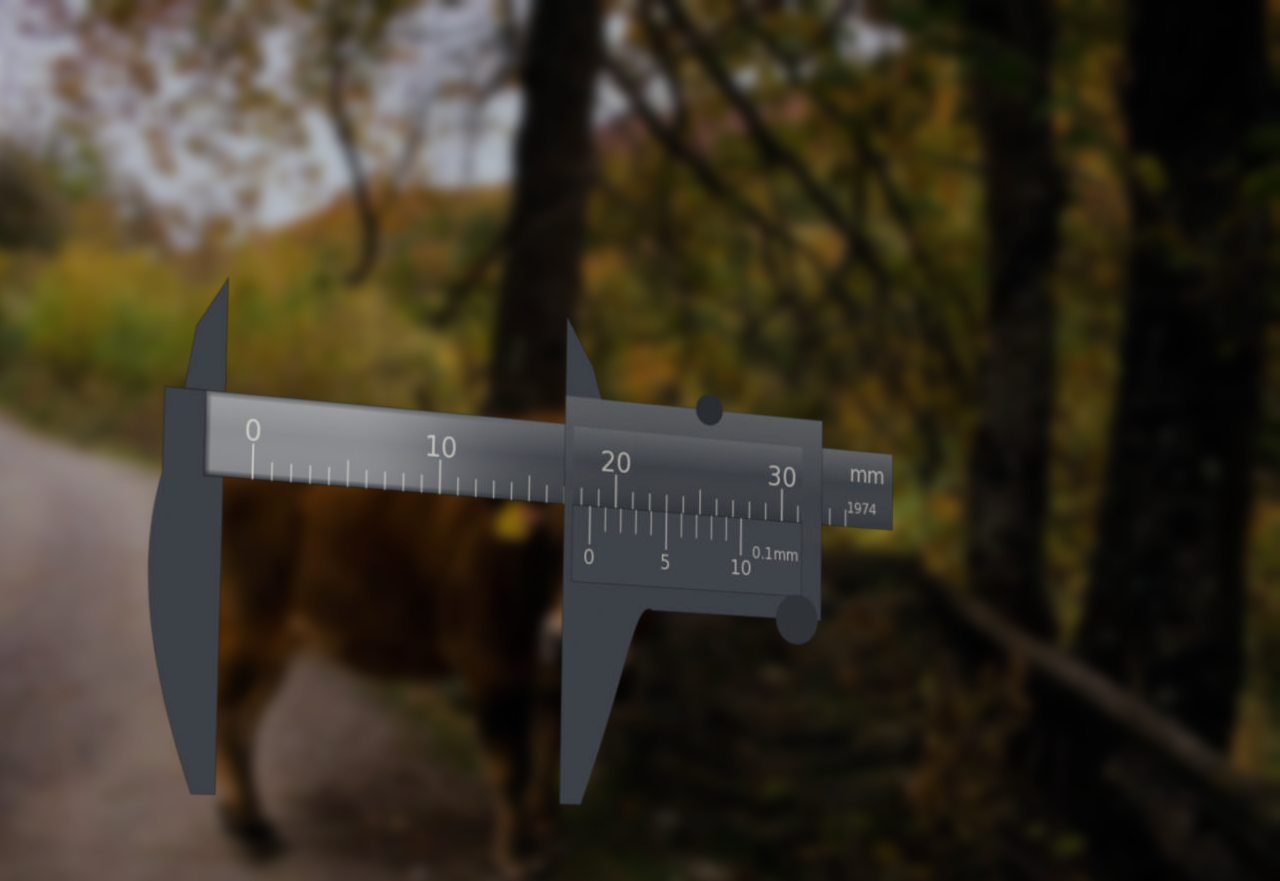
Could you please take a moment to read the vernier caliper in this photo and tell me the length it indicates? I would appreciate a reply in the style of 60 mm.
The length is 18.5 mm
